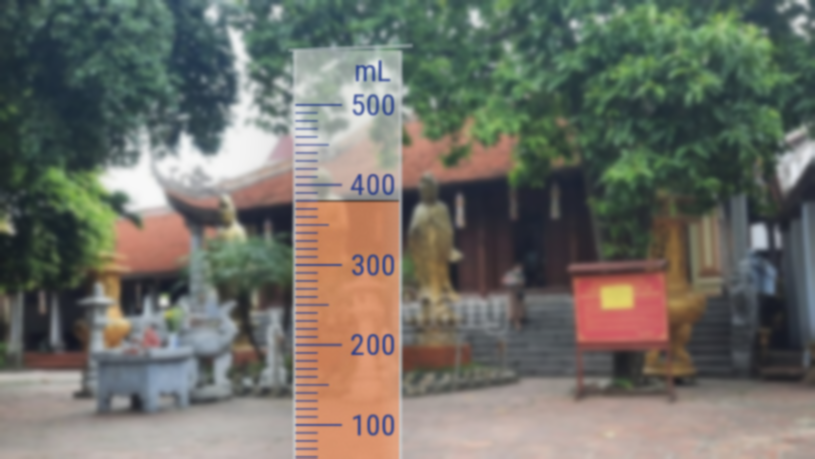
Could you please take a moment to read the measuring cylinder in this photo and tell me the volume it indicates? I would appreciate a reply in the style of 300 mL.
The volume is 380 mL
